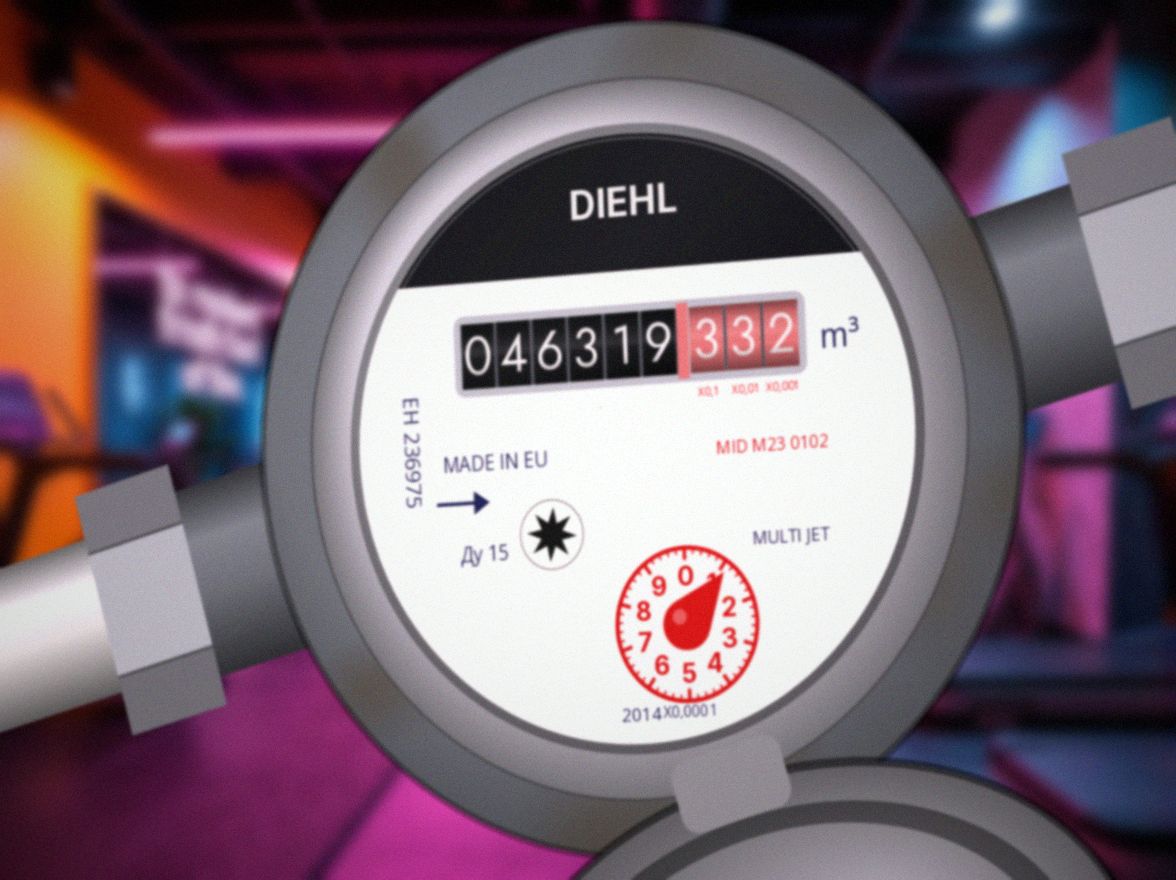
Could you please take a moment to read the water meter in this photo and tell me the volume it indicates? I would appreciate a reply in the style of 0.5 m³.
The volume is 46319.3321 m³
